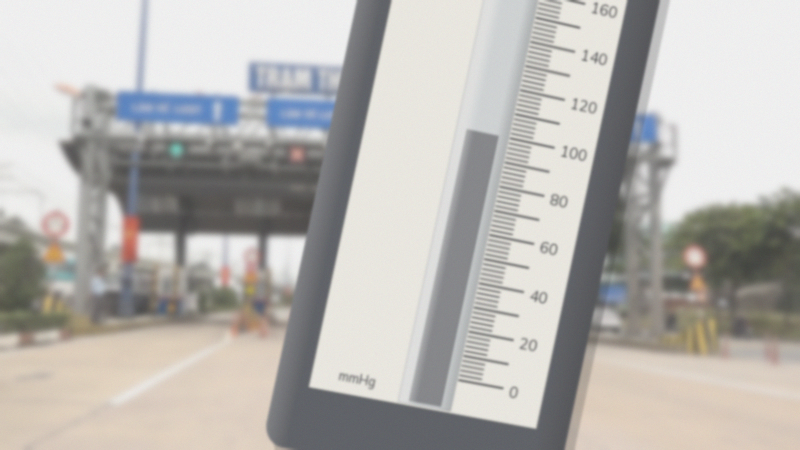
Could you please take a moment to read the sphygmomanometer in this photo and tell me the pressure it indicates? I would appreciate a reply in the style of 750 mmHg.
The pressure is 100 mmHg
